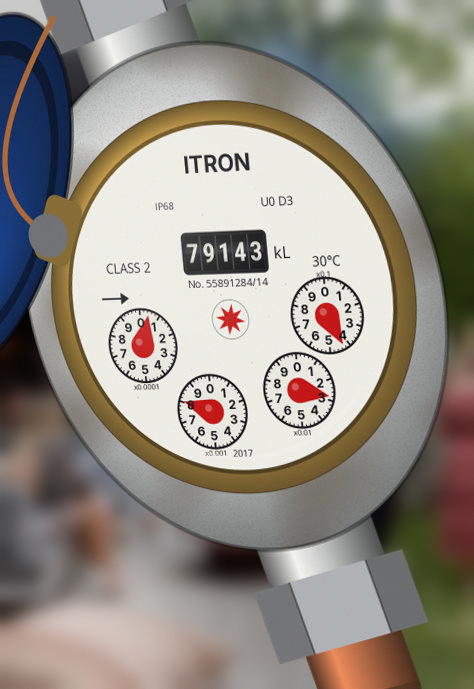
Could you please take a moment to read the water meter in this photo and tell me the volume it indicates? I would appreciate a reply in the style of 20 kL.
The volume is 79143.4280 kL
